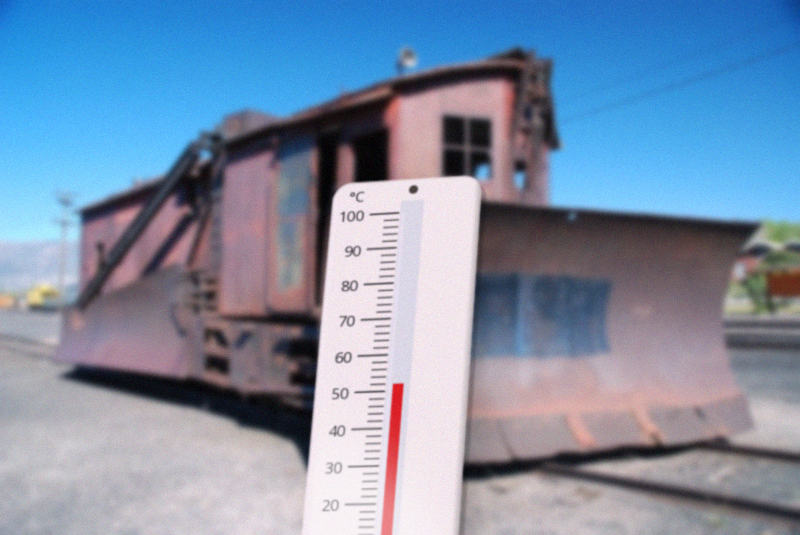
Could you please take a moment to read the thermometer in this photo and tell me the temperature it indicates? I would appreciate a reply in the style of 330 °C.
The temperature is 52 °C
